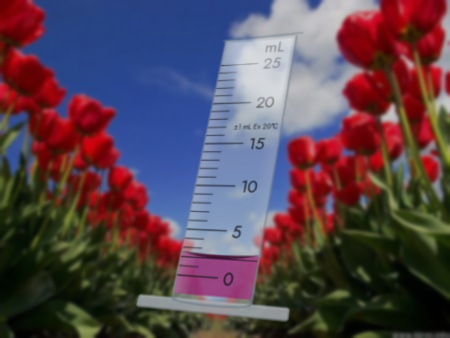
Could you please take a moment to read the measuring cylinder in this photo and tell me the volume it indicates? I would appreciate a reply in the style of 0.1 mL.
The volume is 2 mL
